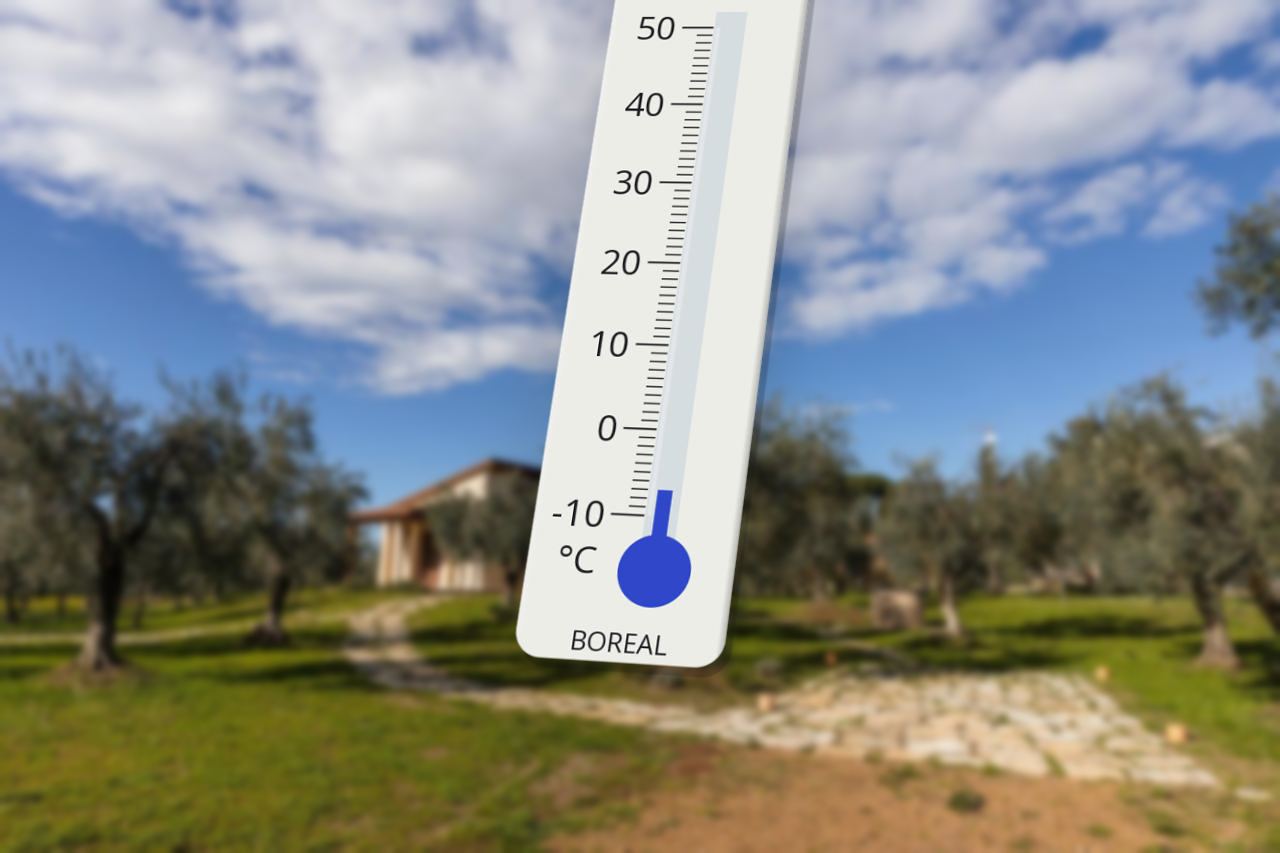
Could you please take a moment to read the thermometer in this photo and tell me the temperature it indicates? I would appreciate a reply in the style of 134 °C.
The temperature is -7 °C
